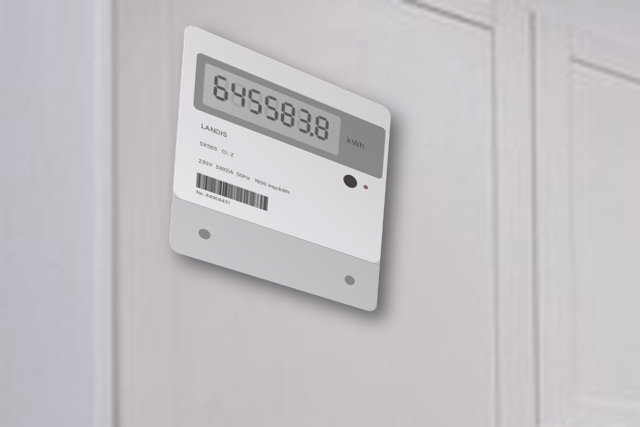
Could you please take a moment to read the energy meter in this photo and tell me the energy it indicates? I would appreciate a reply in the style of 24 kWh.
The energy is 645583.8 kWh
